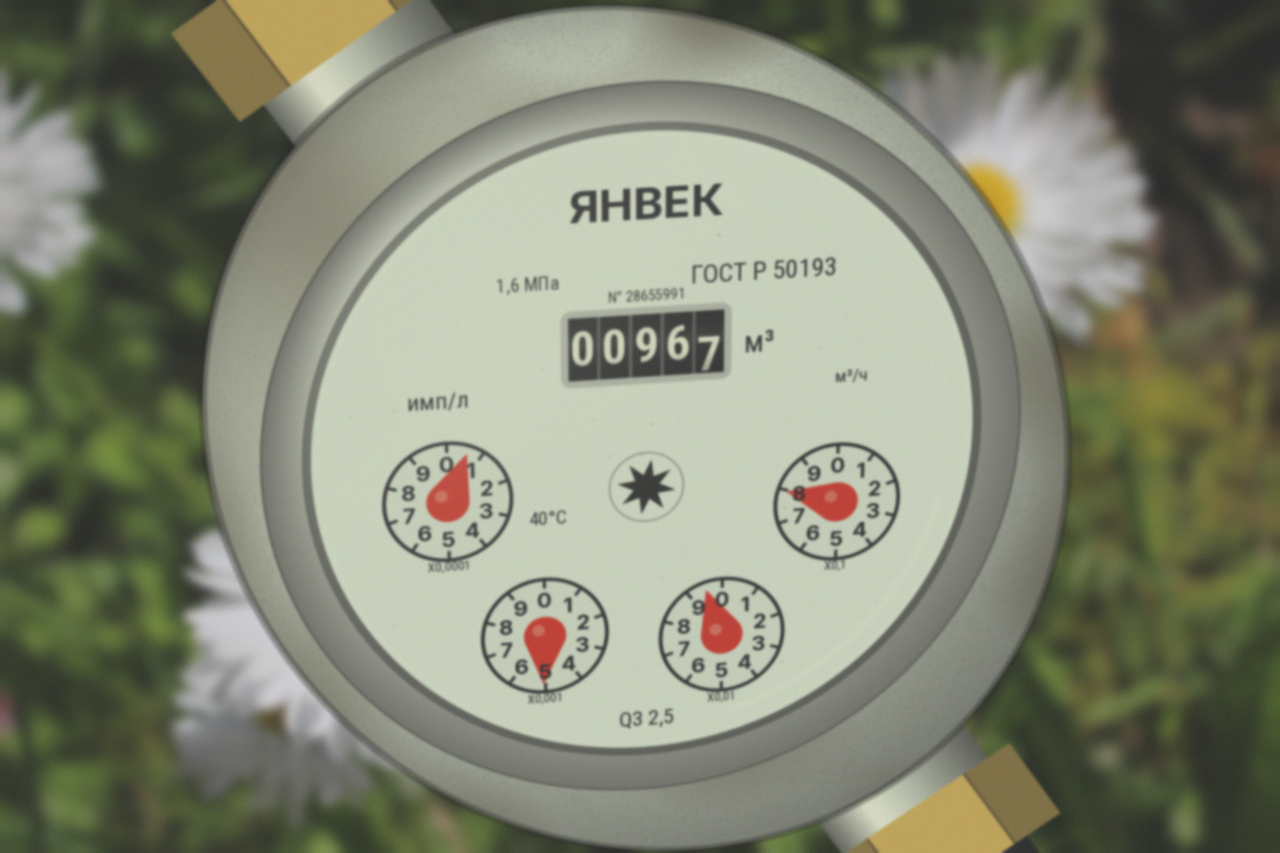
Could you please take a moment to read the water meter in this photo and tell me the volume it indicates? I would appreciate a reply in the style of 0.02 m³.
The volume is 966.7950 m³
